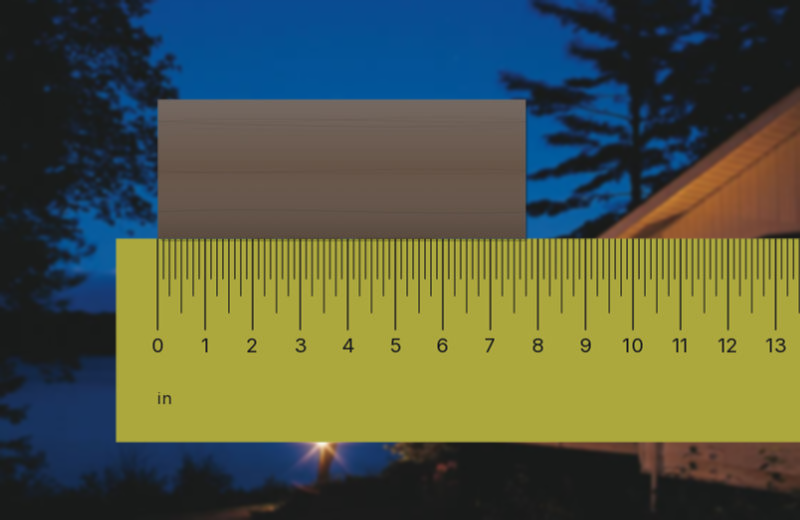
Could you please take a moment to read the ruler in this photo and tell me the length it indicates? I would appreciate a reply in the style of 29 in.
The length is 7.75 in
